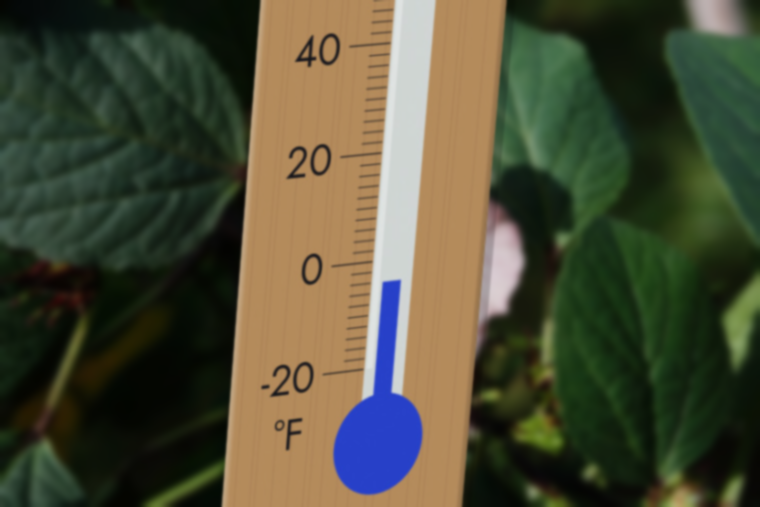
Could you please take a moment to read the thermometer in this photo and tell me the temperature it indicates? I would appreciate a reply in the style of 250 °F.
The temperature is -4 °F
